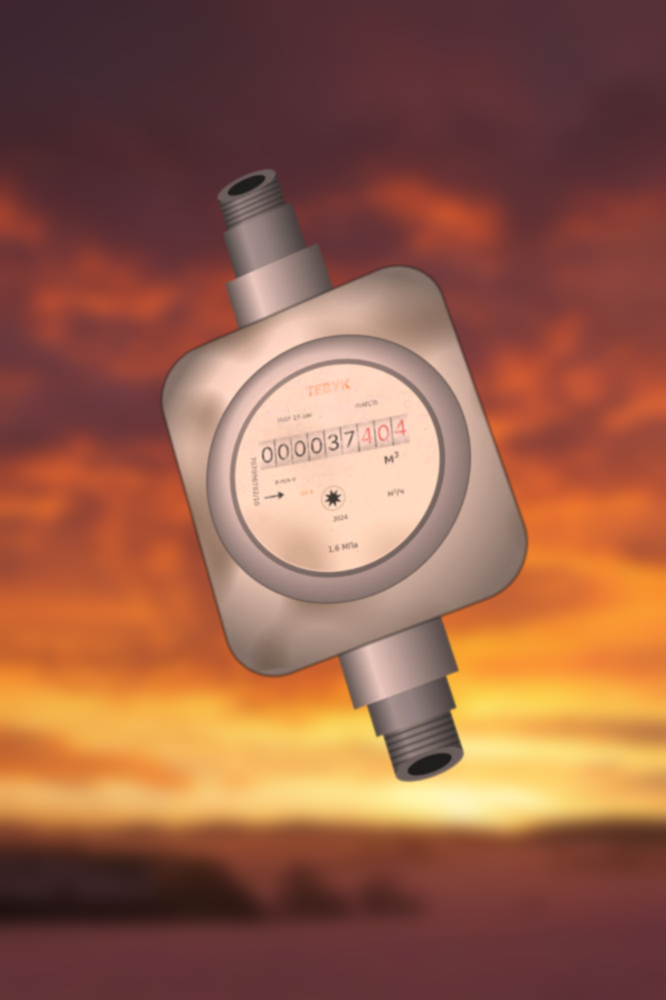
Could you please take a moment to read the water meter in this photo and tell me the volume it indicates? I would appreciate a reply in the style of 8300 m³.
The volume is 37.404 m³
